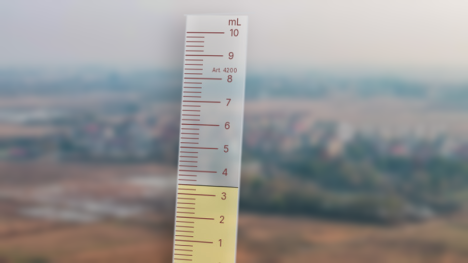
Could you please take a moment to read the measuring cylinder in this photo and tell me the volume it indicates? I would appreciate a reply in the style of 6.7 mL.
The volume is 3.4 mL
